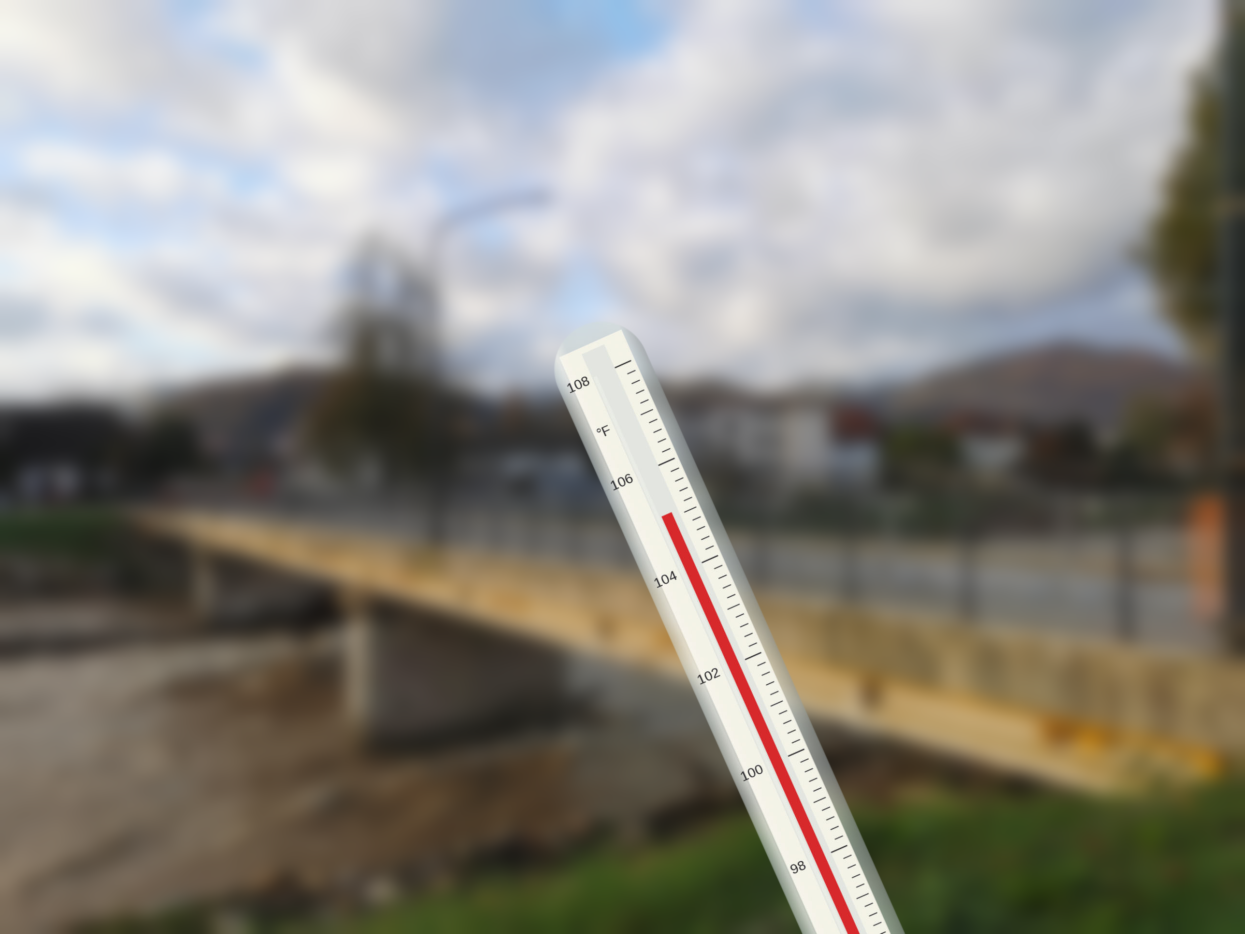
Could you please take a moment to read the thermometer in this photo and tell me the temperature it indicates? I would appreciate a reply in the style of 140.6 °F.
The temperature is 105.1 °F
